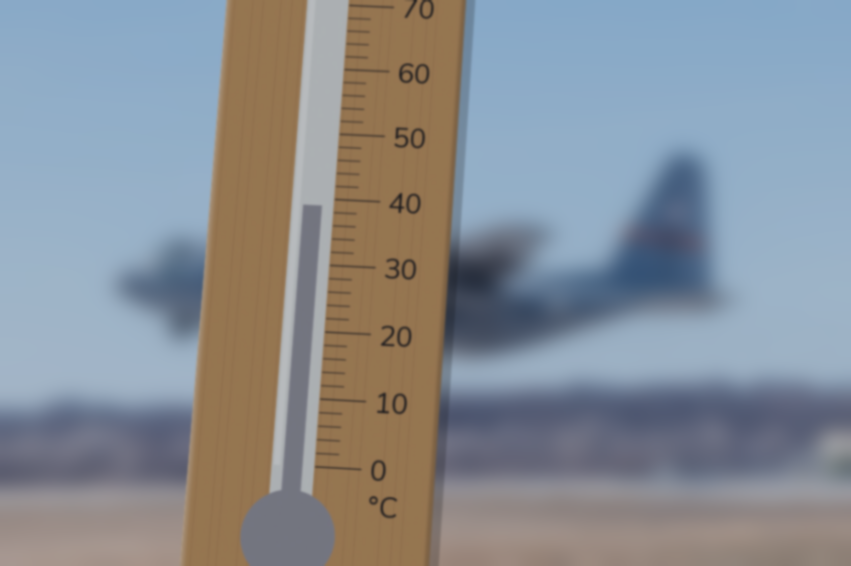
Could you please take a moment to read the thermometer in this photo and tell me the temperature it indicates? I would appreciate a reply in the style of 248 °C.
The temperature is 39 °C
